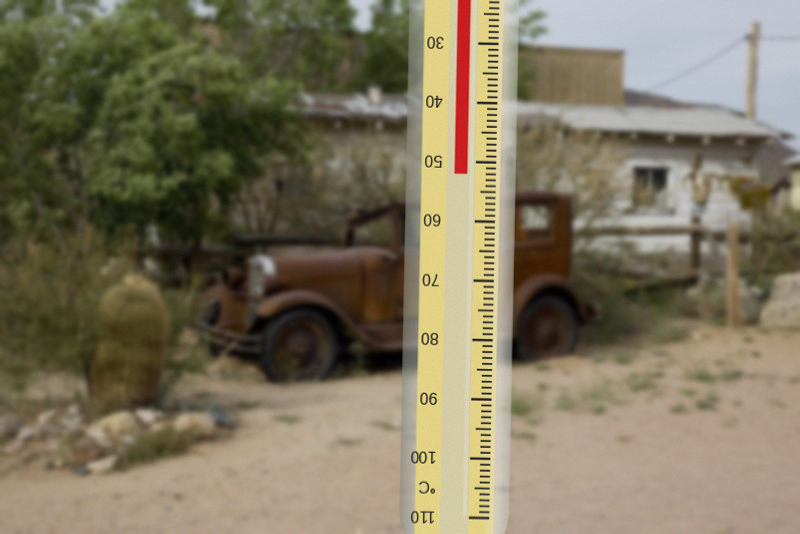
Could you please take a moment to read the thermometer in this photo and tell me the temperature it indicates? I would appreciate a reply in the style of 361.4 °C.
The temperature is 52 °C
